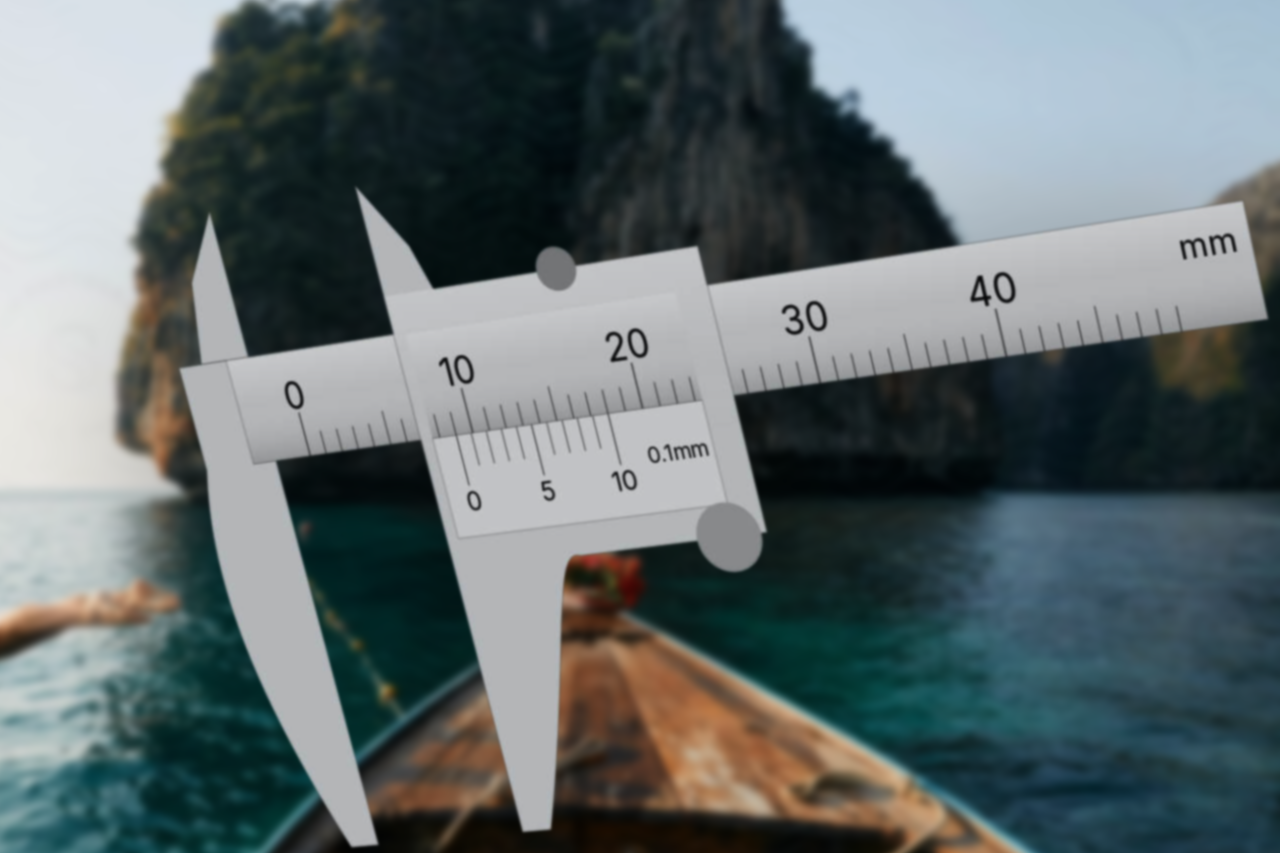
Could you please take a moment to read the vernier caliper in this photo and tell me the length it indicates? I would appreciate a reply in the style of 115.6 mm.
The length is 9.0 mm
